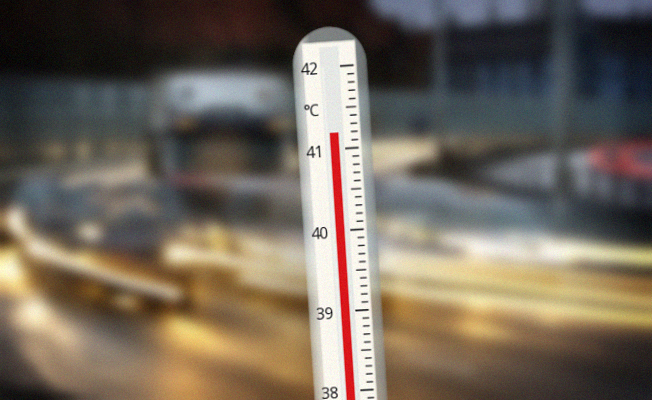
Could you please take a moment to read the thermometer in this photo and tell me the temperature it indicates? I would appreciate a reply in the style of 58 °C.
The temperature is 41.2 °C
